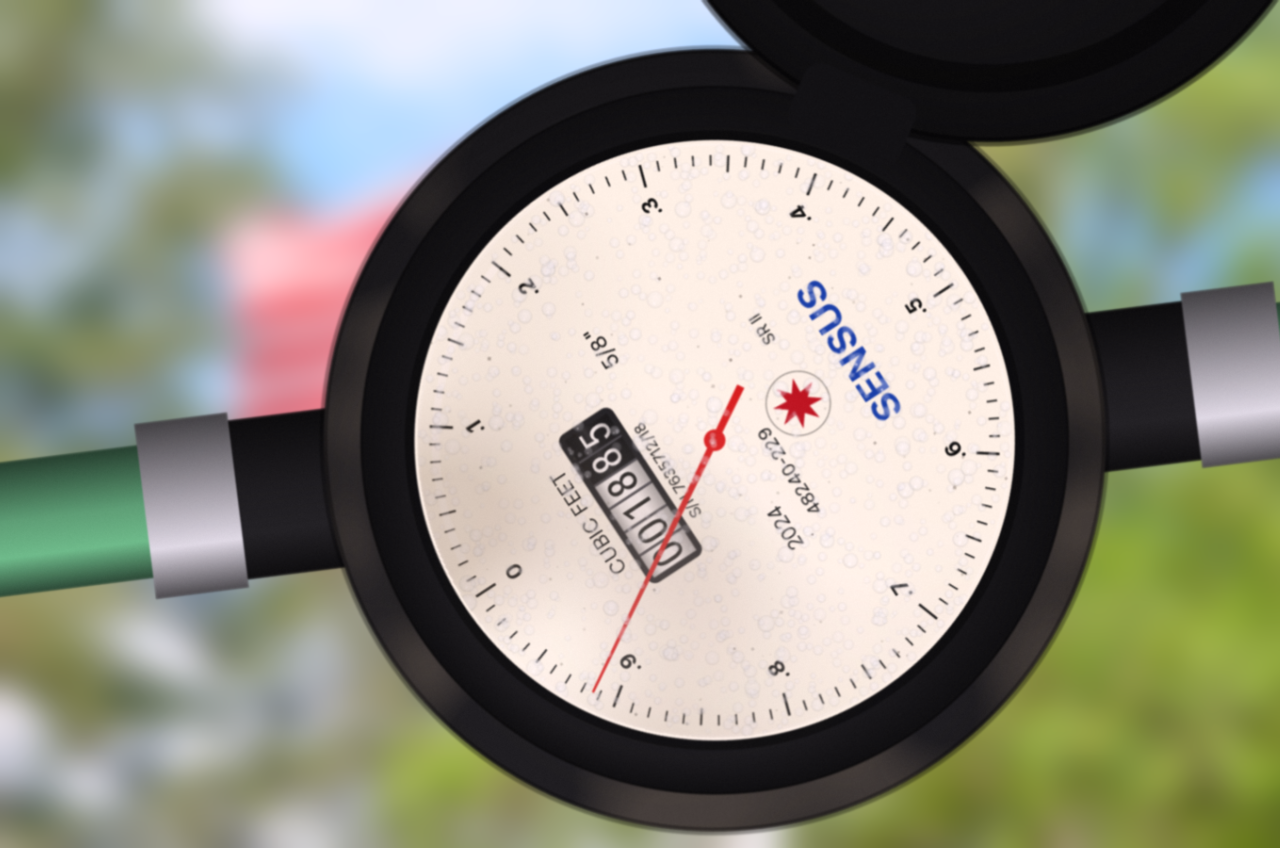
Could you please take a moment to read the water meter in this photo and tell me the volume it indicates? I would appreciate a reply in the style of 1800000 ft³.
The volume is 1884.91 ft³
